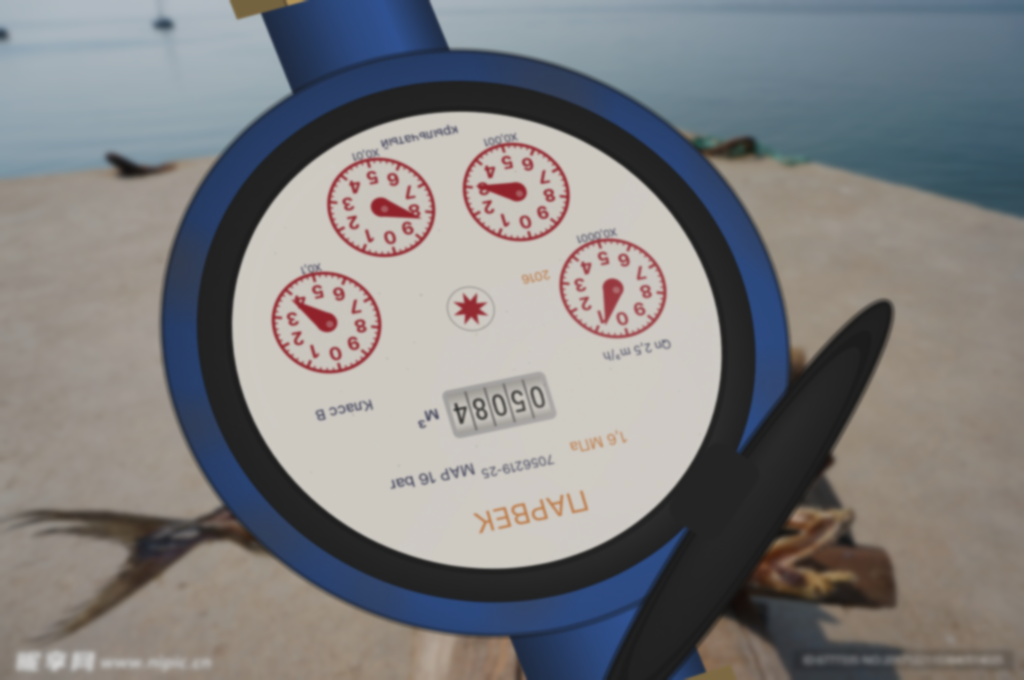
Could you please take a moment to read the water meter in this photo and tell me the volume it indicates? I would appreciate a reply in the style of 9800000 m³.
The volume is 5084.3830 m³
